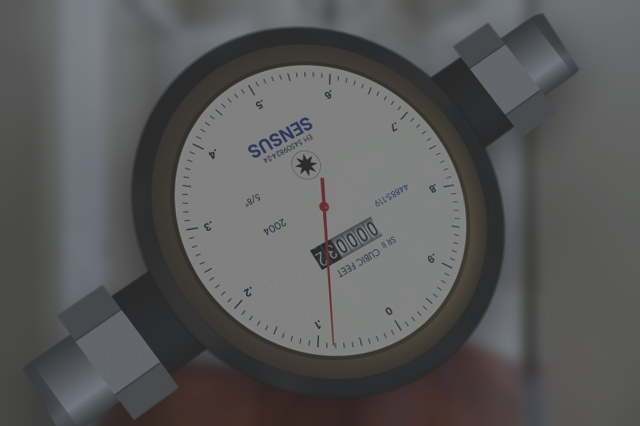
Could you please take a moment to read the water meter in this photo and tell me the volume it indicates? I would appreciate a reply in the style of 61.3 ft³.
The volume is 32.08 ft³
